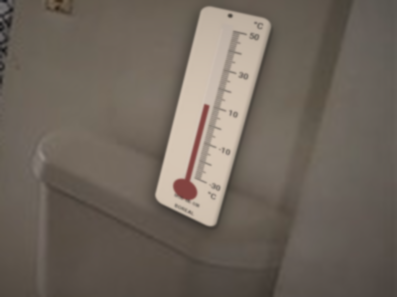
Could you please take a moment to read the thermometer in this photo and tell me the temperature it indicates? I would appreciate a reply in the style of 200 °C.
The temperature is 10 °C
